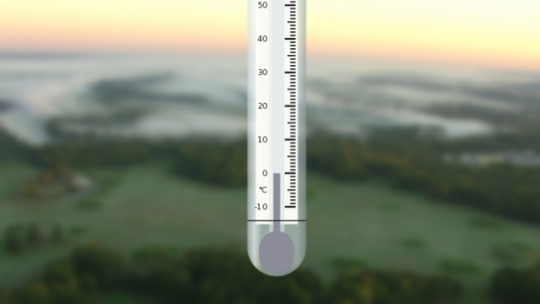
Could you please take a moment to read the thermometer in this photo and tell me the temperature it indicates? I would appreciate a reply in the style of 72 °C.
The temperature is 0 °C
